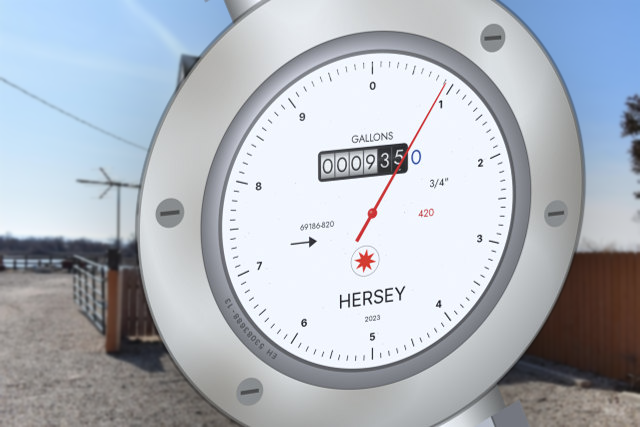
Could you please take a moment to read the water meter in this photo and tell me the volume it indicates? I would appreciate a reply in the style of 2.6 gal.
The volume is 9350.9 gal
